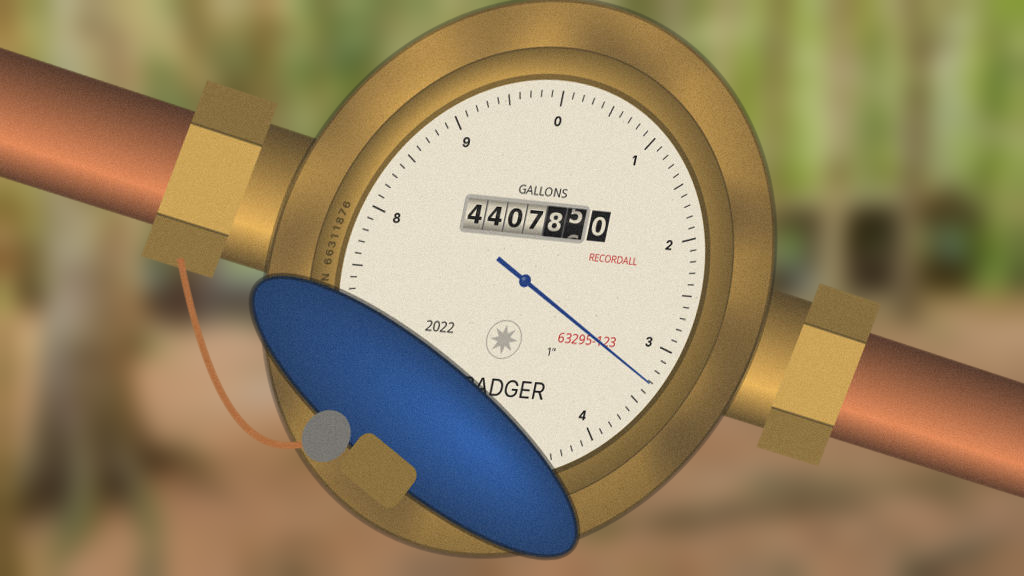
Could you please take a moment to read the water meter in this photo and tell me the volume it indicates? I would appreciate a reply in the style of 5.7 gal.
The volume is 4407853.3 gal
